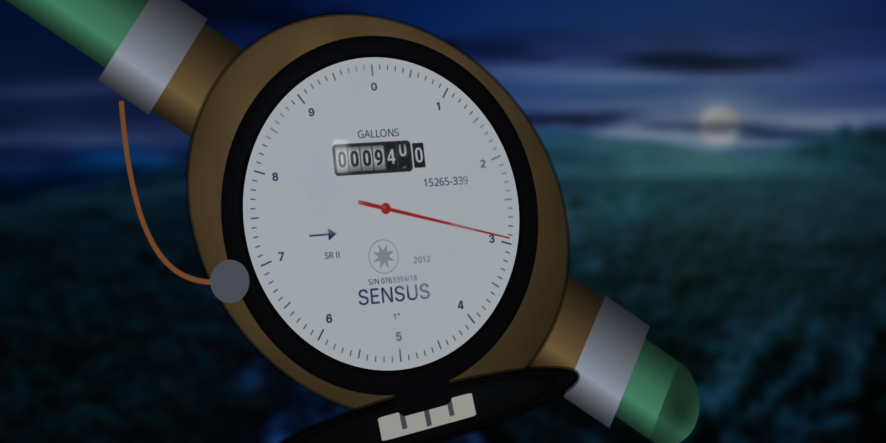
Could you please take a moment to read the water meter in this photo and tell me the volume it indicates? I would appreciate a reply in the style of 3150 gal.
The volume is 9402.9 gal
